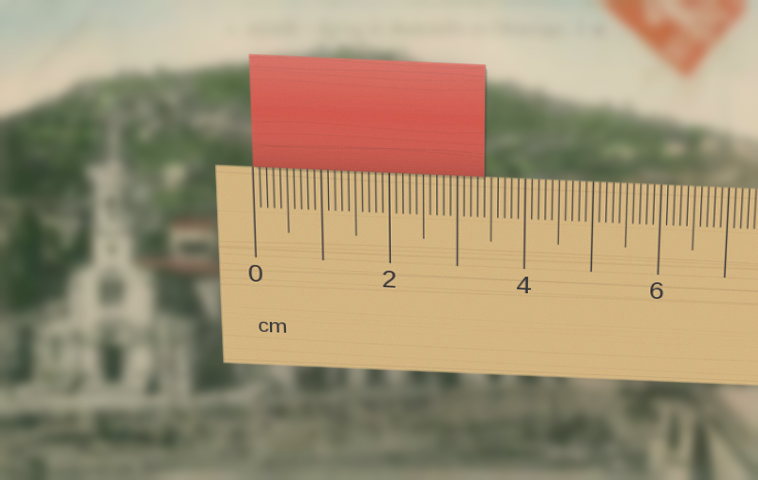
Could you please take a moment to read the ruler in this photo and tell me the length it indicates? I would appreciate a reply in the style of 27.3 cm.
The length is 3.4 cm
